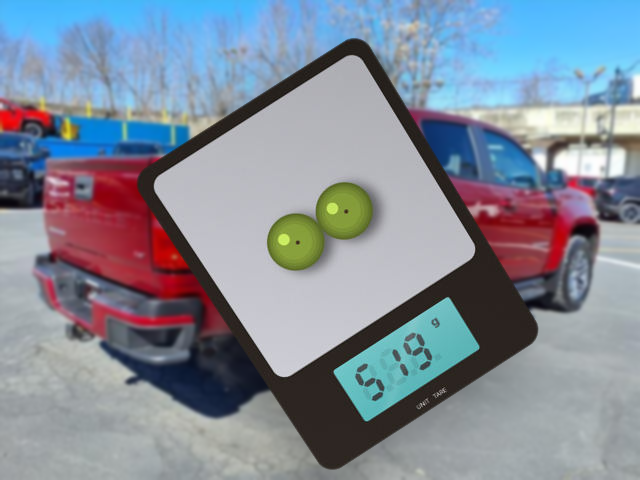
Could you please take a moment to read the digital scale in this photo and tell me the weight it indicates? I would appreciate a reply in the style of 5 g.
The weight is 519 g
